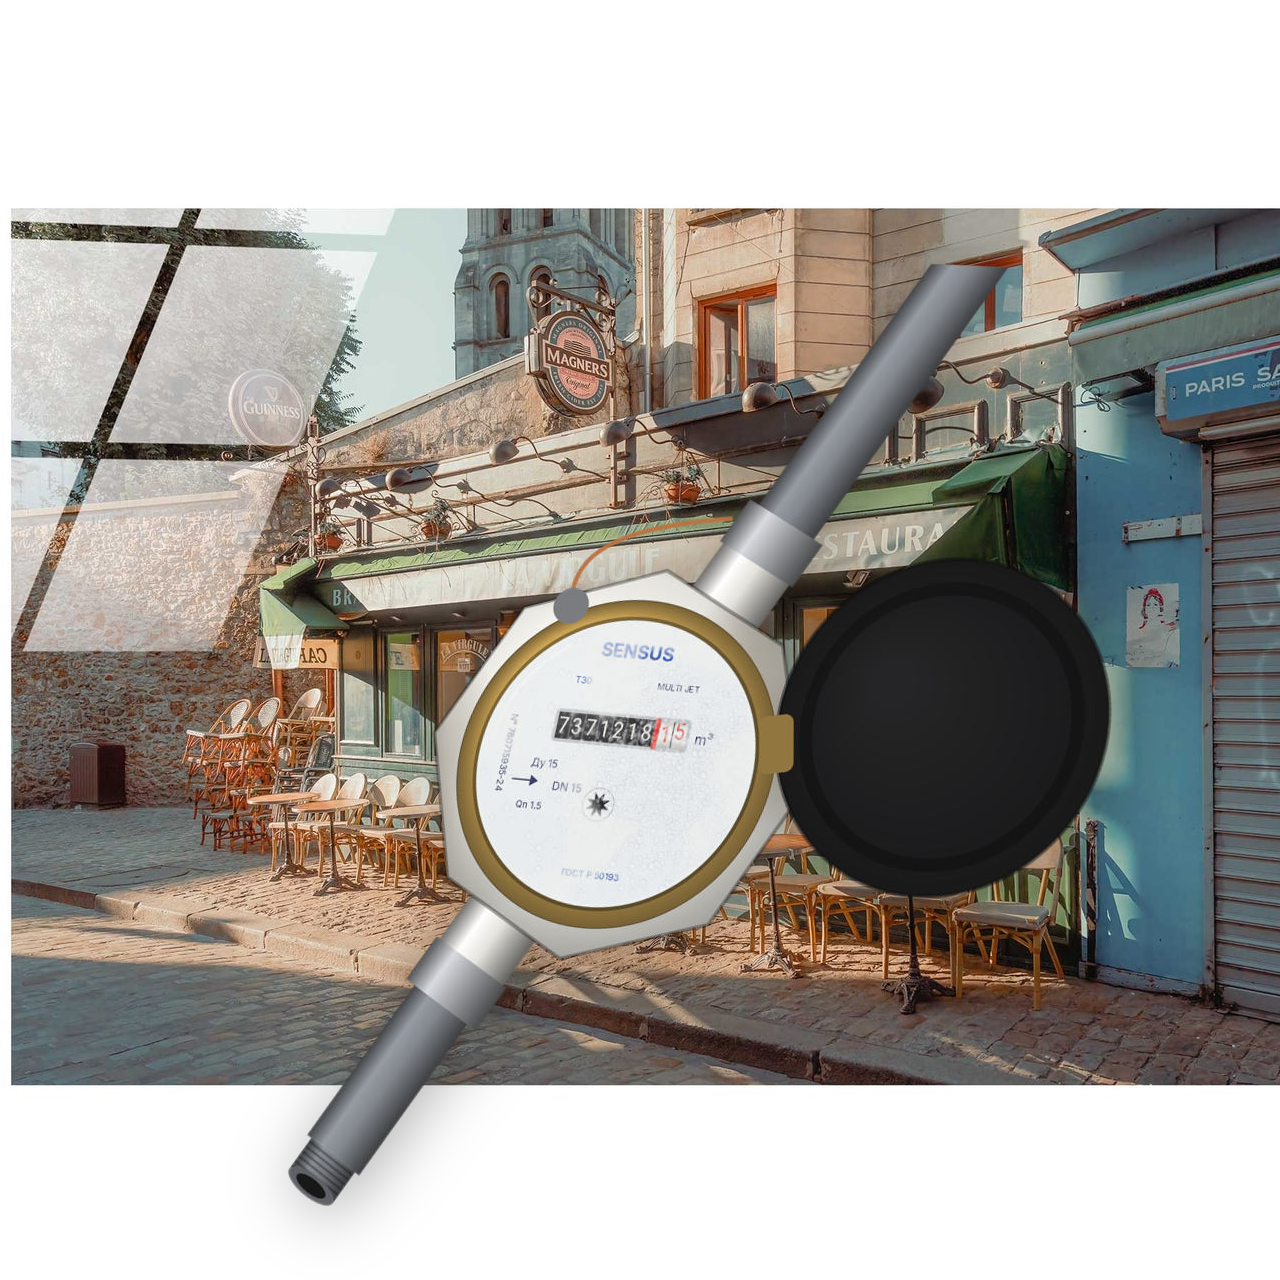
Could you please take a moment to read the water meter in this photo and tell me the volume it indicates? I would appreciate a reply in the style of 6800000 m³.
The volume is 7371218.15 m³
